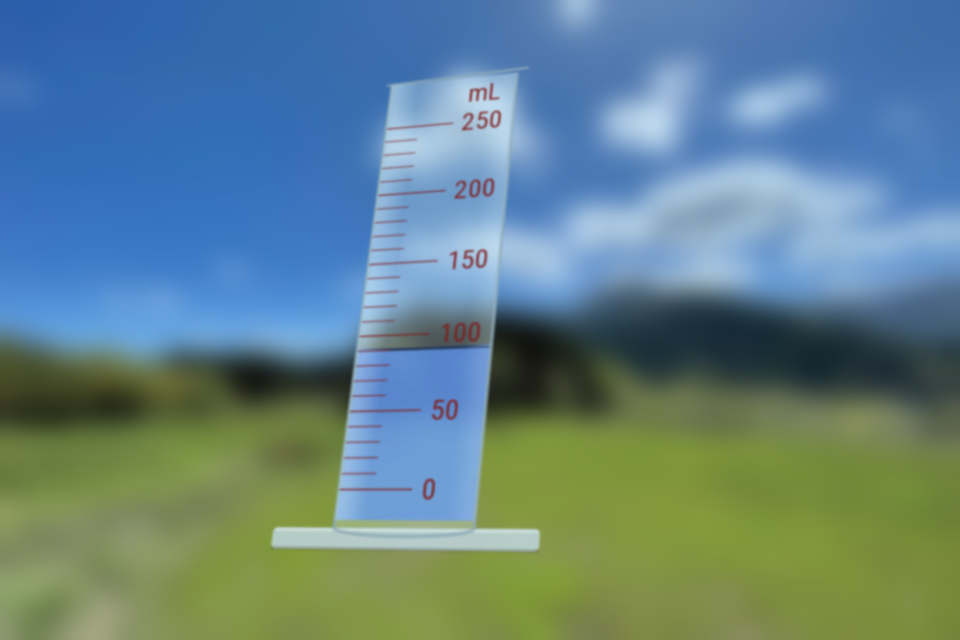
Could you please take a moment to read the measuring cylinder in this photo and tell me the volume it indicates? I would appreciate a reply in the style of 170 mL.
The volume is 90 mL
